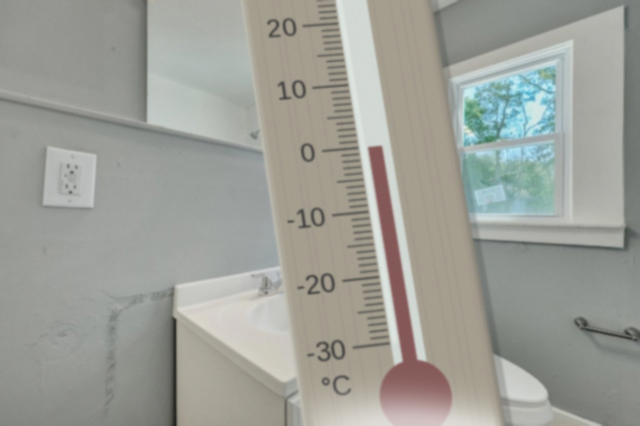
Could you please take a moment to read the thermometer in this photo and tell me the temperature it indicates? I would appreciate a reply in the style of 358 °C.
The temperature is 0 °C
